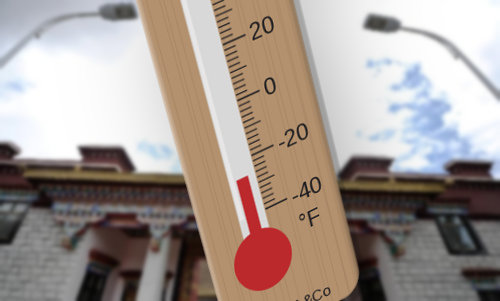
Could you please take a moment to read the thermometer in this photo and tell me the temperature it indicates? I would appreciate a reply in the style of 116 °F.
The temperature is -26 °F
